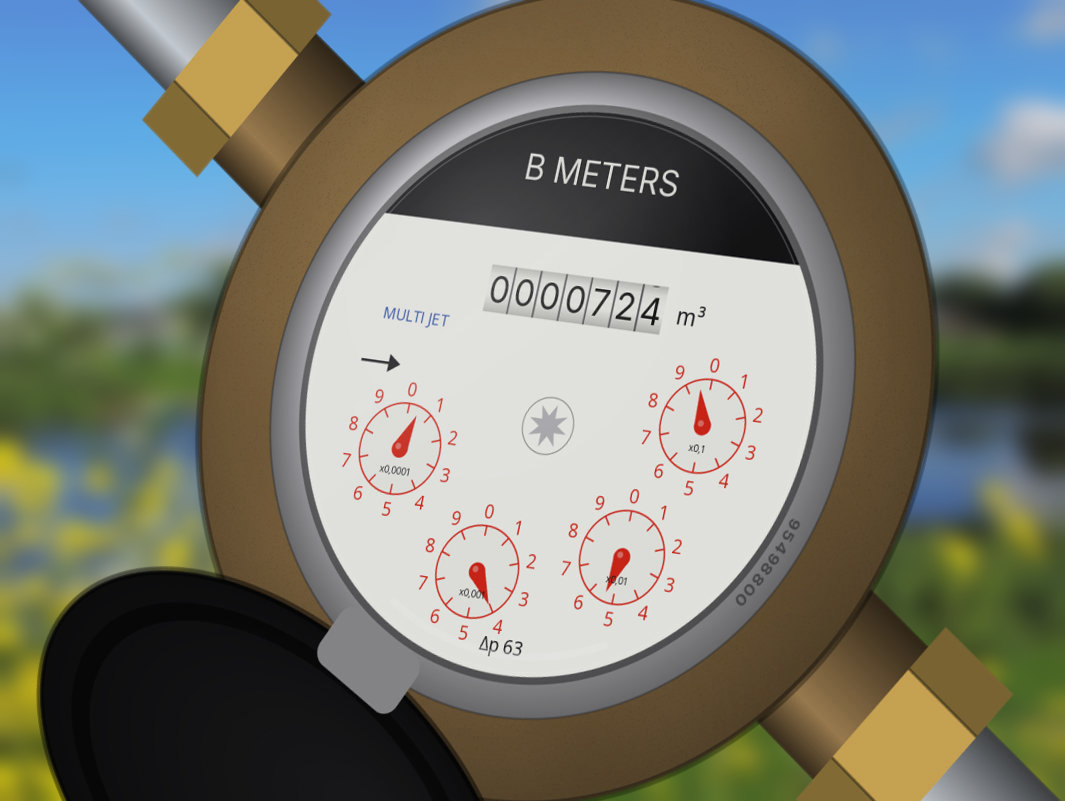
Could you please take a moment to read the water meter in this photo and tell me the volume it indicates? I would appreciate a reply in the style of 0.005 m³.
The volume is 723.9540 m³
